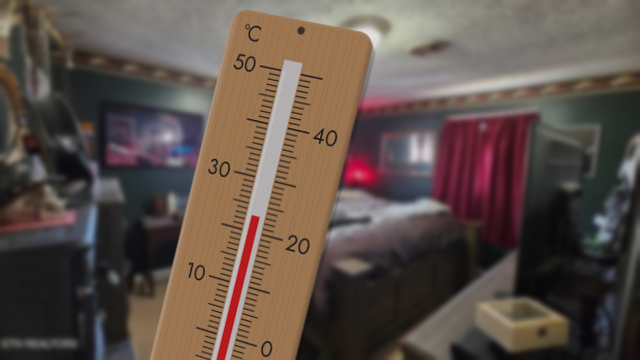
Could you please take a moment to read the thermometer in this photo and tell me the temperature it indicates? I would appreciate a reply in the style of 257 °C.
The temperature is 23 °C
